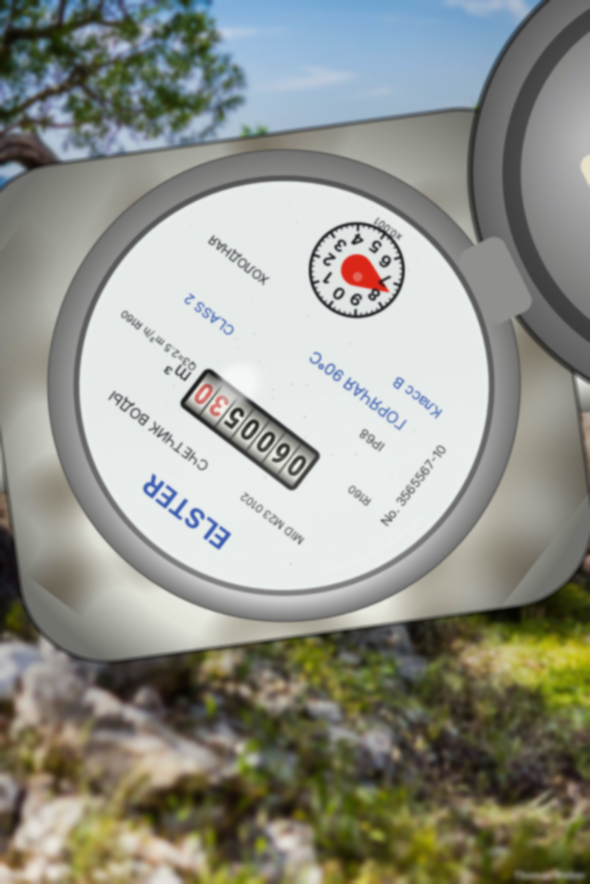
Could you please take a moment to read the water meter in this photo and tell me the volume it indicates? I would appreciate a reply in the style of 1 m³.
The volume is 6005.307 m³
